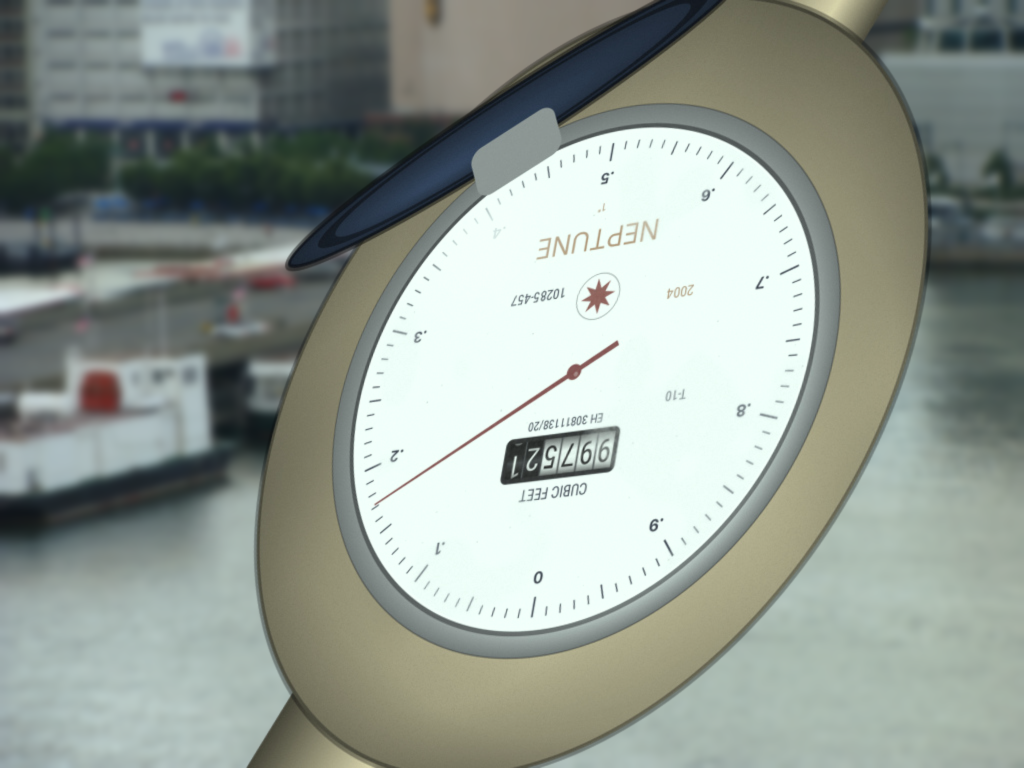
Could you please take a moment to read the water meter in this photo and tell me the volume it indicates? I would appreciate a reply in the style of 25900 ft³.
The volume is 997521.17 ft³
